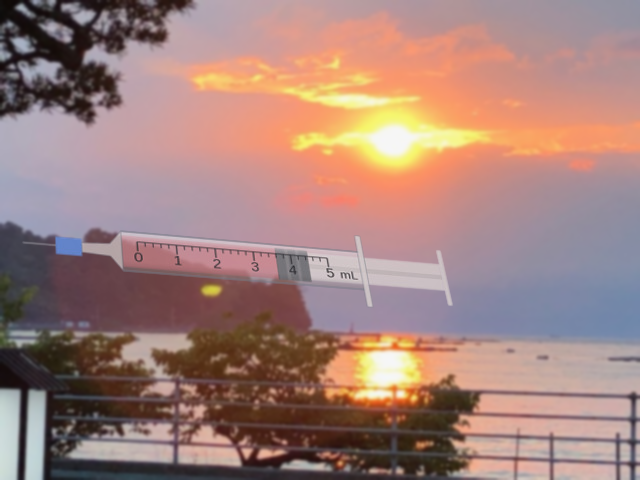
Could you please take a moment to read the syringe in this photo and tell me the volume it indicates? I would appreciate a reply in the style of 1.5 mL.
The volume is 3.6 mL
